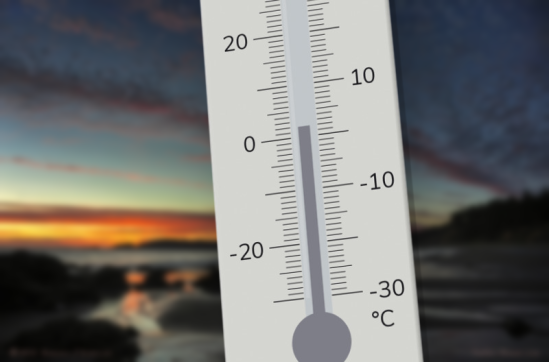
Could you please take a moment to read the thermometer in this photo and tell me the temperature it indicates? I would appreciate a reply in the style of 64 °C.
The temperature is 2 °C
